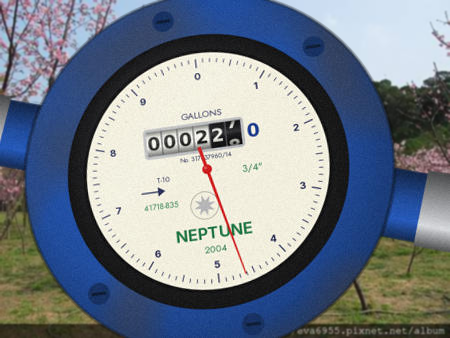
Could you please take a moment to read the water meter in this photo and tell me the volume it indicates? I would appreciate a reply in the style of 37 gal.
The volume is 2274.6 gal
